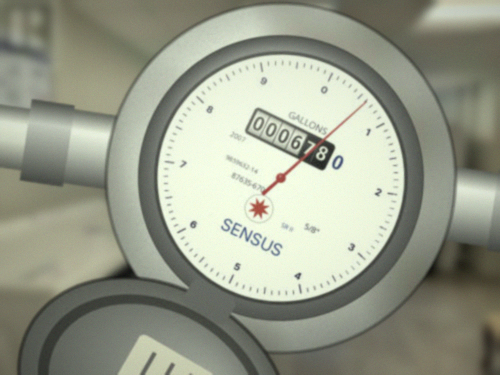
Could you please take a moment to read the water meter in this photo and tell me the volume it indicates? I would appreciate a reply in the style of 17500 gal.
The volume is 6780.6 gal
